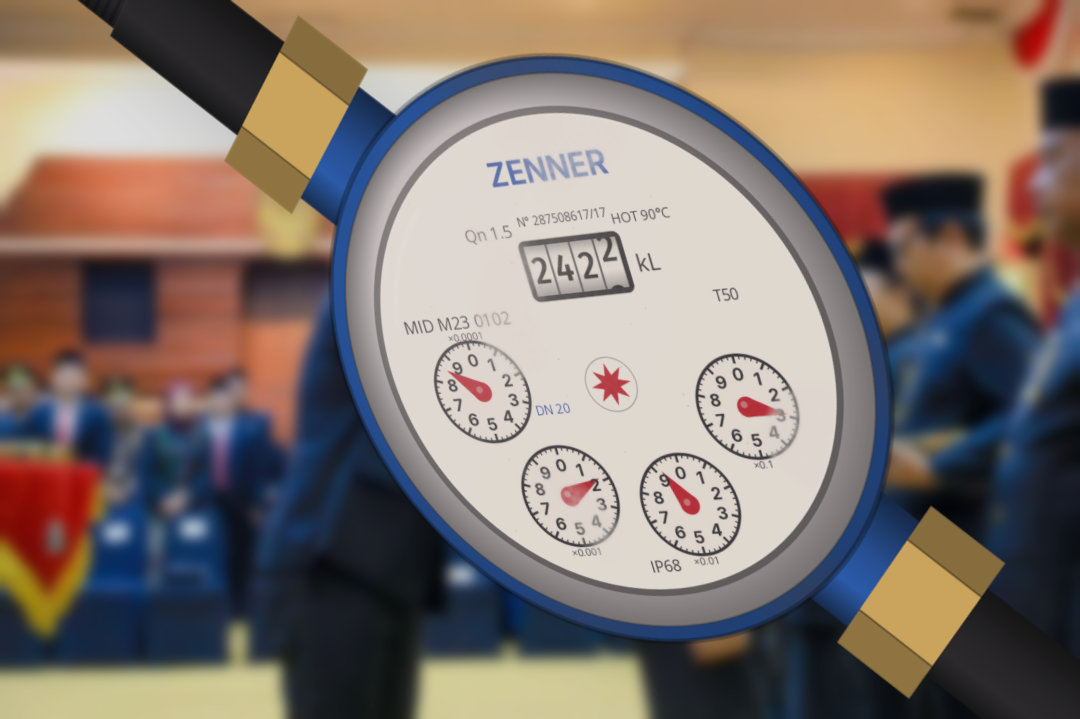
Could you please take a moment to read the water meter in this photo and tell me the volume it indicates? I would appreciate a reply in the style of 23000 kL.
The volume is 2422.2918 kL
